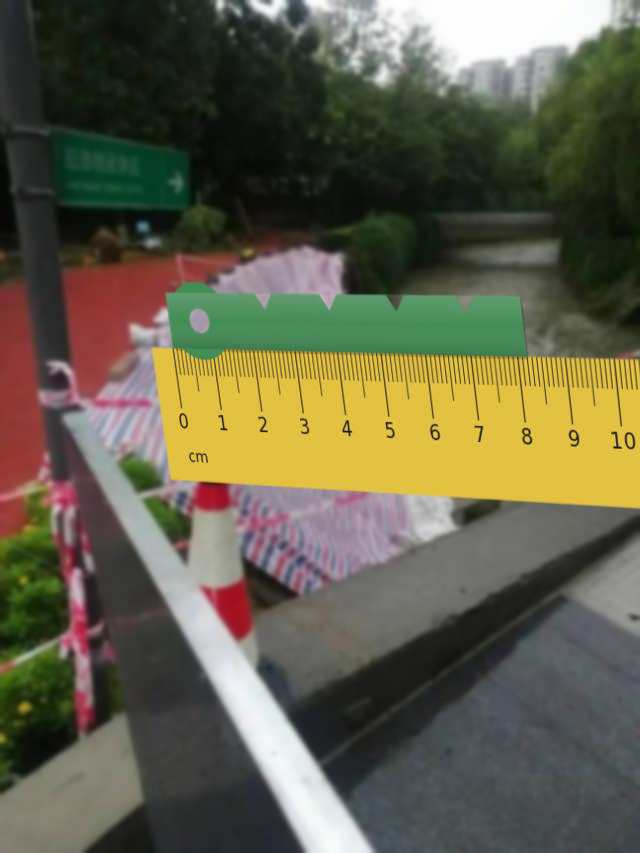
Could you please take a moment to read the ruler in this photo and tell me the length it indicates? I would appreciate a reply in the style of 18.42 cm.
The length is 8.2 cm
